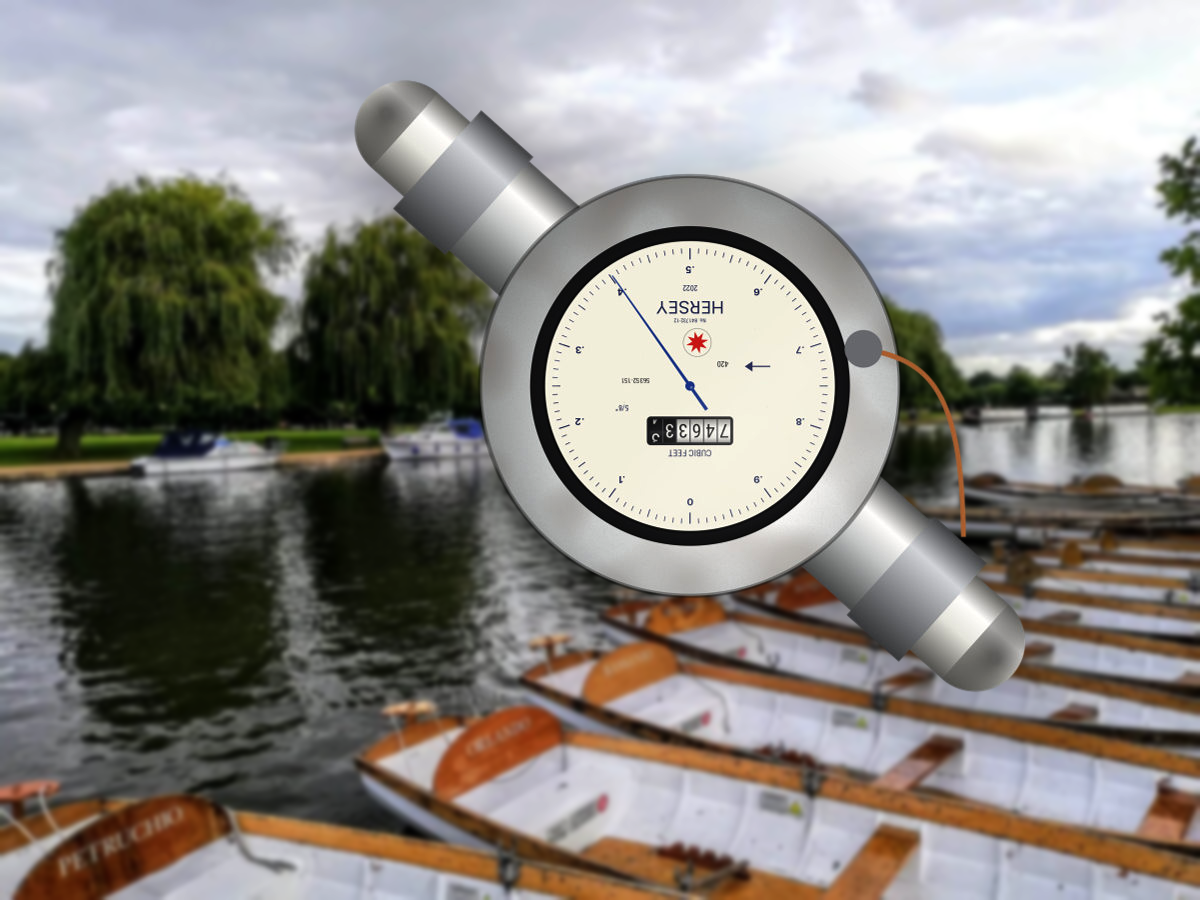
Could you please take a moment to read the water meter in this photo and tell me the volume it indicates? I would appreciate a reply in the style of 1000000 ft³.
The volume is 746333.40 ft³
